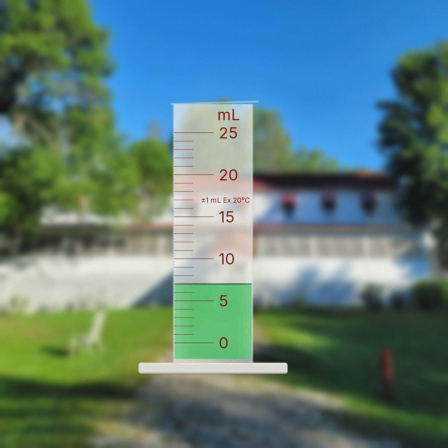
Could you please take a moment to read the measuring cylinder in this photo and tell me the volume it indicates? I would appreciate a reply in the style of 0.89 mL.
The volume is 7 mL
